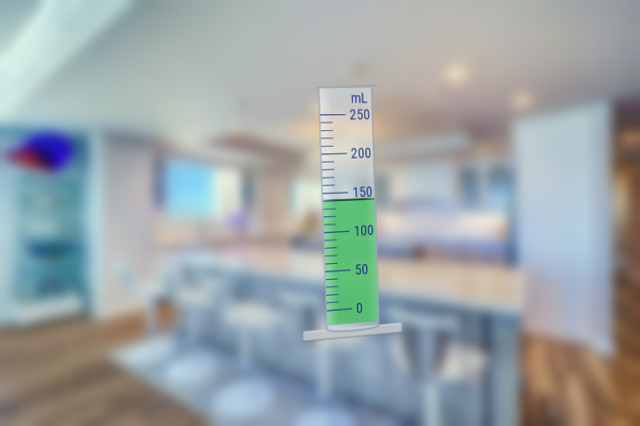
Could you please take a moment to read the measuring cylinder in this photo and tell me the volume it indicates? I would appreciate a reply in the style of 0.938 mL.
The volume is 140 mL
